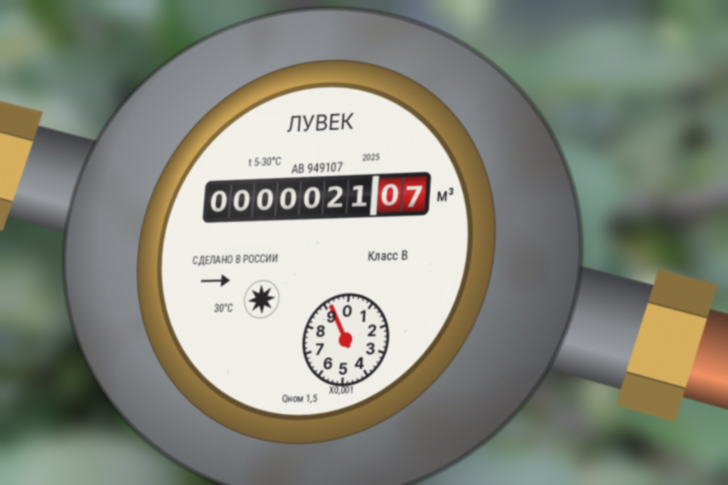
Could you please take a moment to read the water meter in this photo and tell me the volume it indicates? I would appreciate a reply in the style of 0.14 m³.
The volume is 21.069 m³
